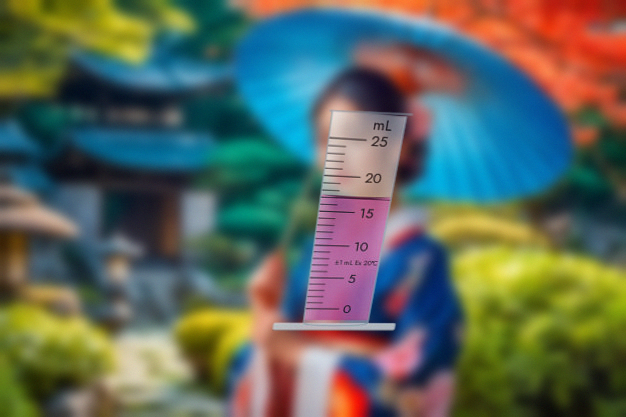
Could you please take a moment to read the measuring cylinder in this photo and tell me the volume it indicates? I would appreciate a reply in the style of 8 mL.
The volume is 17 mL
